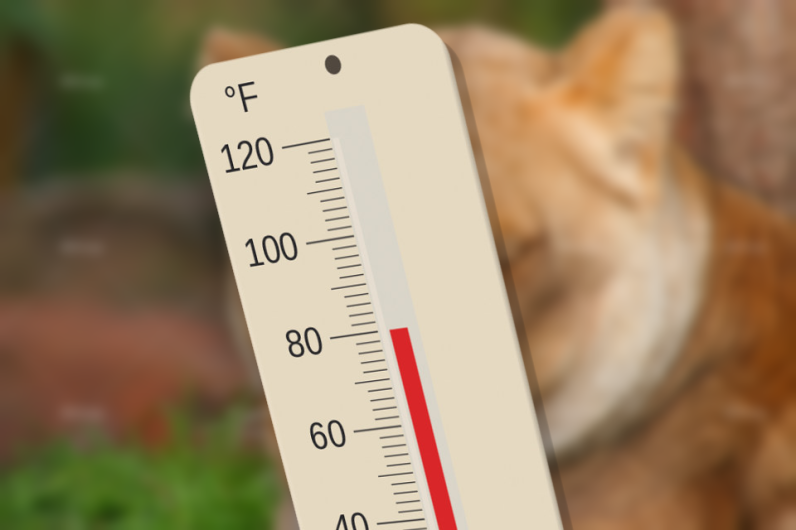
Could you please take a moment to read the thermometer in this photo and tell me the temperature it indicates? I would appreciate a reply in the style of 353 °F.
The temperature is 80 °F
